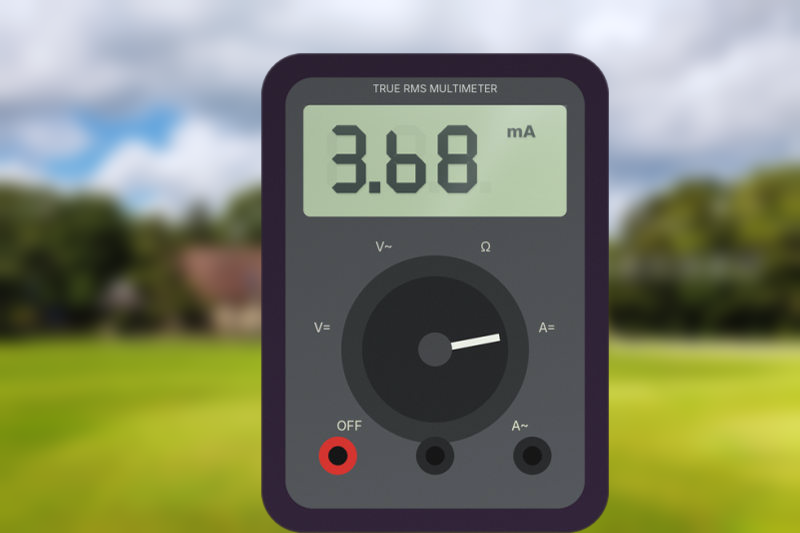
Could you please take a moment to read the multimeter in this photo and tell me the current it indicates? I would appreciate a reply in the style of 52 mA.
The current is 3.68 mA
